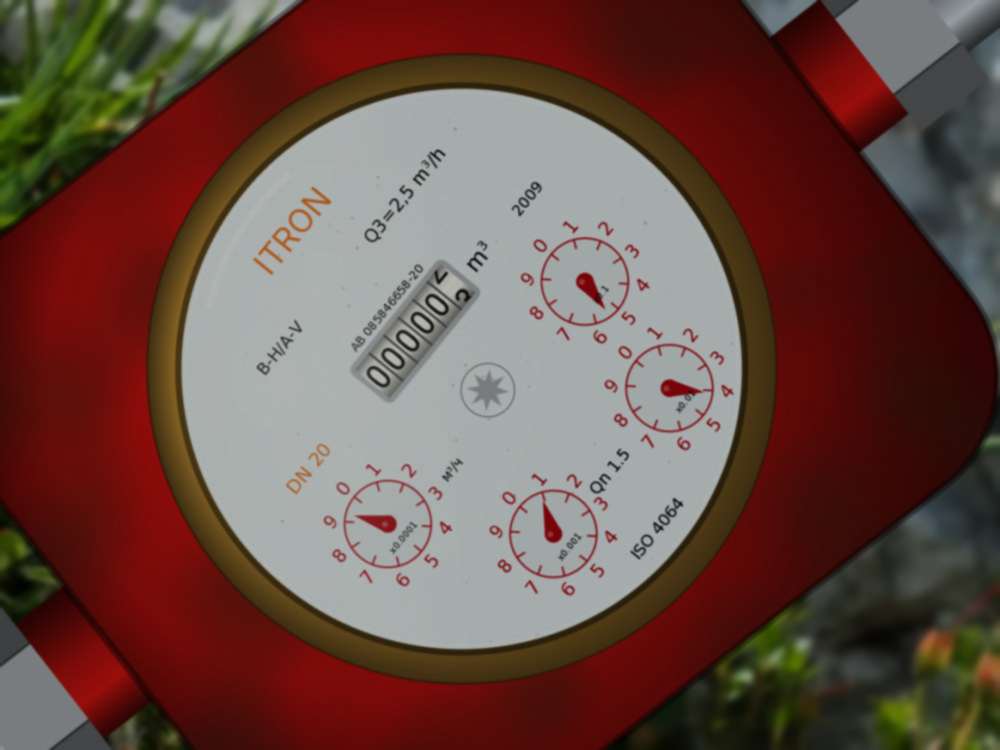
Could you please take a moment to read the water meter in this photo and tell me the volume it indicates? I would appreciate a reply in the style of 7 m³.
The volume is 2.5409 m³
